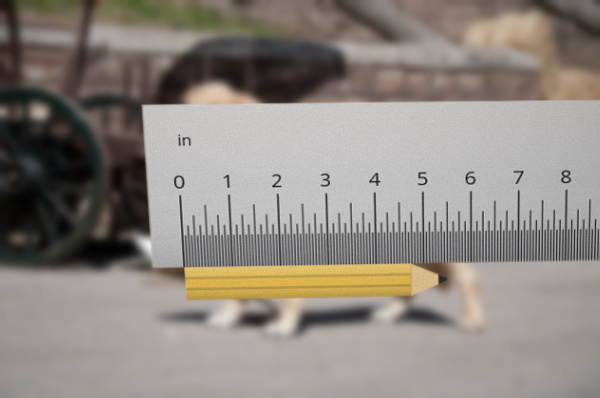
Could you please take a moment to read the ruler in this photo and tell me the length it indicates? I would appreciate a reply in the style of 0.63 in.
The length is 5.5 in
